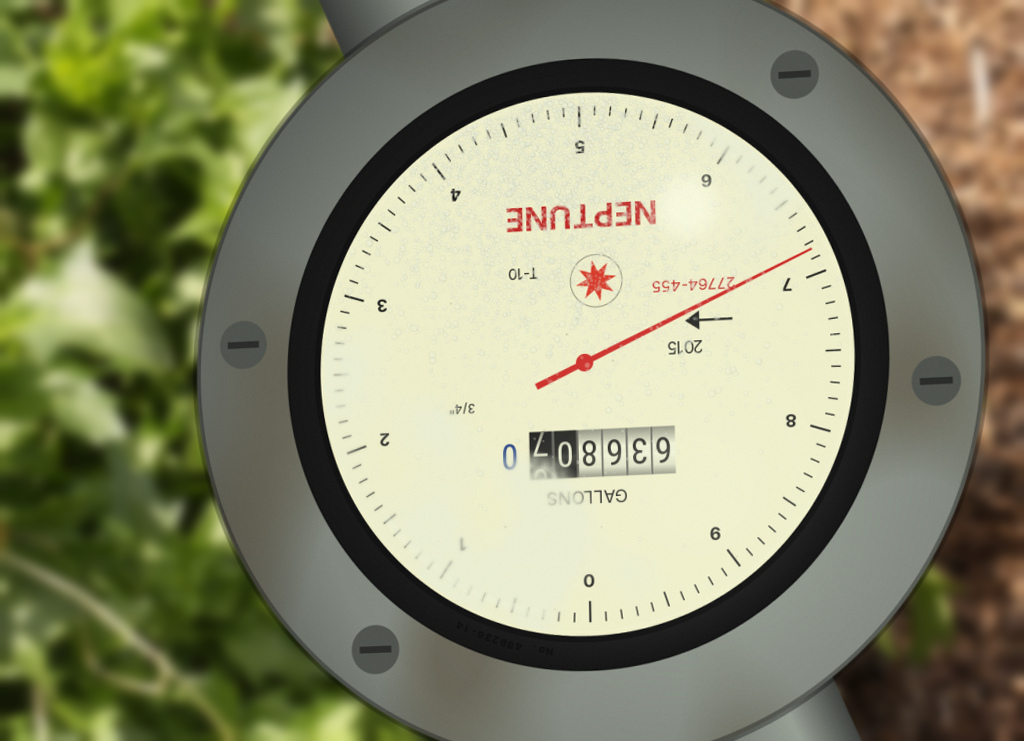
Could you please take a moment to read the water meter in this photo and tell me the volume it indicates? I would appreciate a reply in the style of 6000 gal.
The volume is 6368066.8 gal
